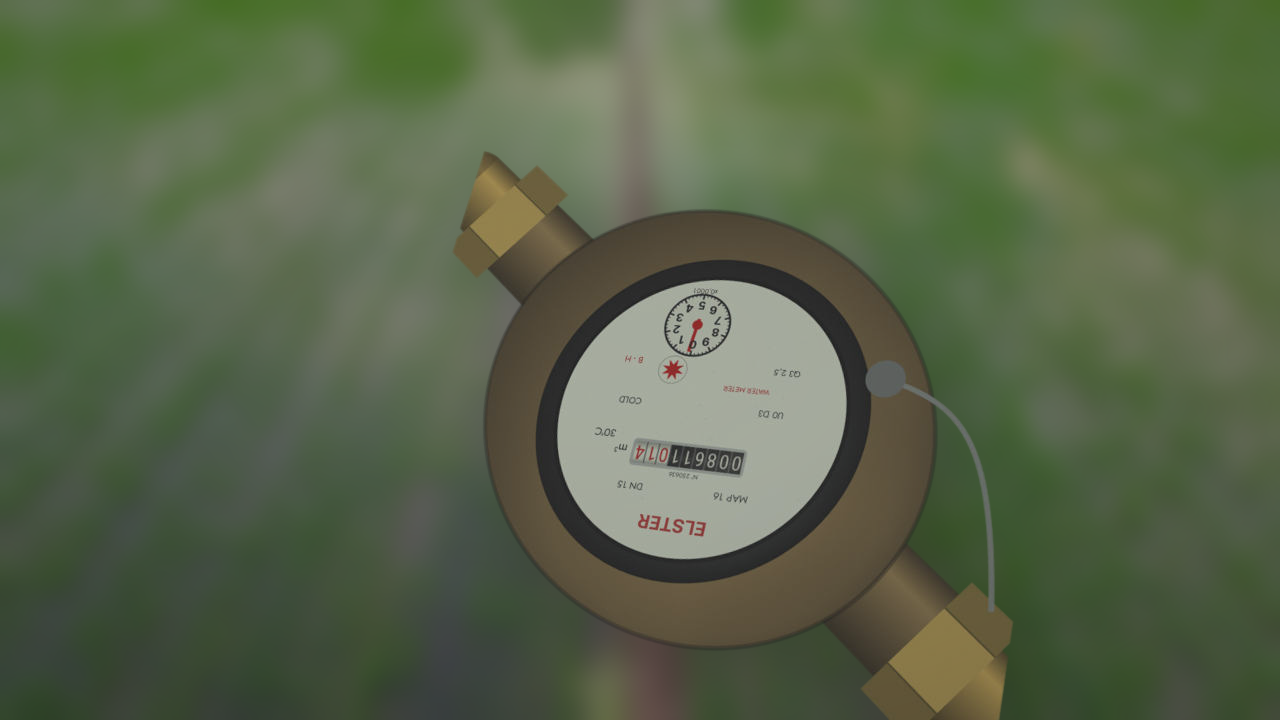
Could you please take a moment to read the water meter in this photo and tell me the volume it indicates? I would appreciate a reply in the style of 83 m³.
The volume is 8611.0140 m³
